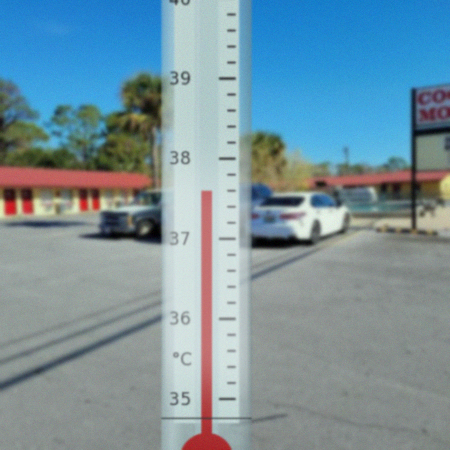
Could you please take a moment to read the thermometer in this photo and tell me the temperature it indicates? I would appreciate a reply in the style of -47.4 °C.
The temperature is 37.6 °C
